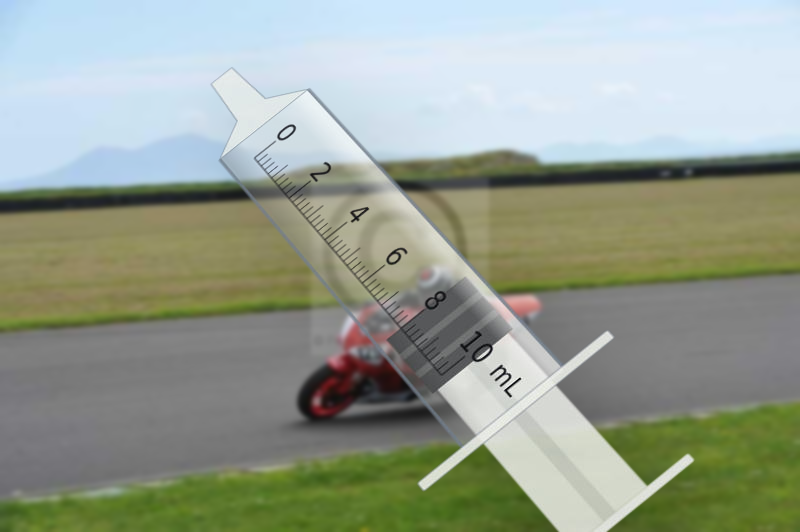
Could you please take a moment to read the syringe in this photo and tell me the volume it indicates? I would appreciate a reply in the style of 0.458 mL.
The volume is 8 mL
